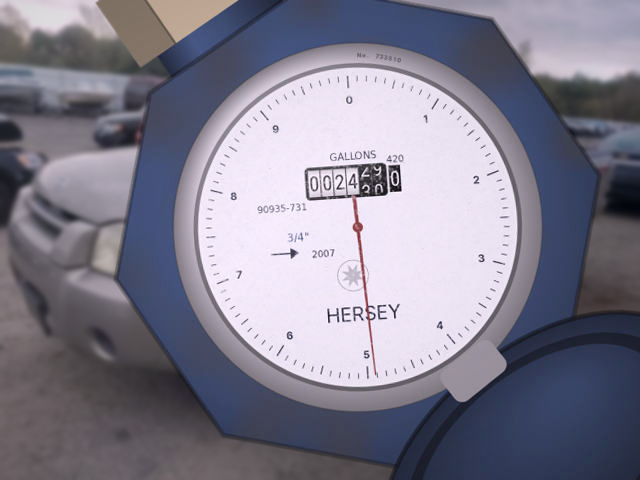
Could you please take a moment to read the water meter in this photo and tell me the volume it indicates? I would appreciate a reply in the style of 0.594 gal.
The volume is 24294.9 gal
